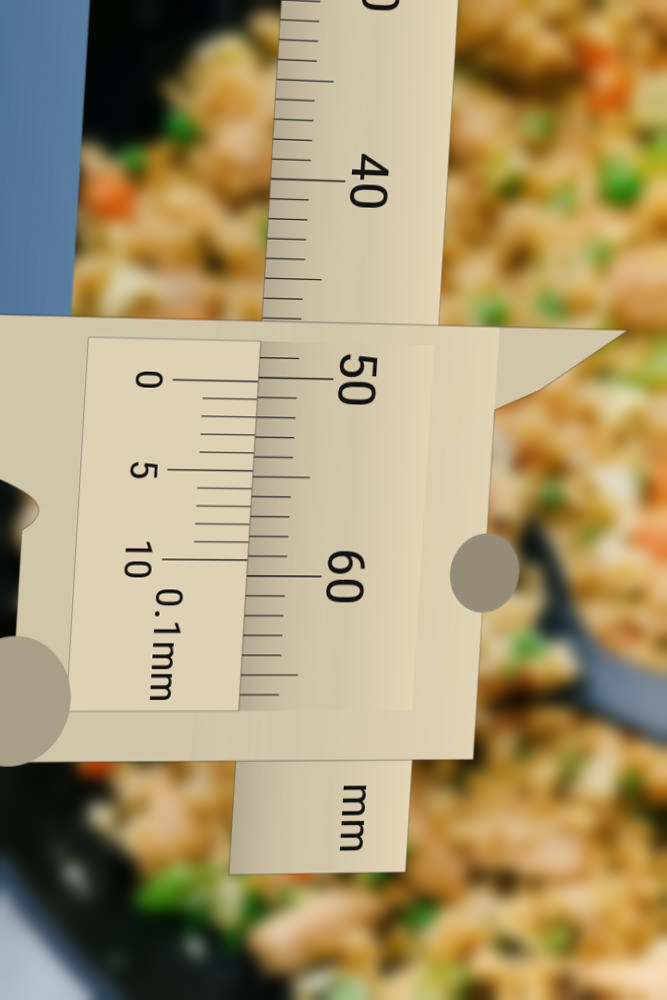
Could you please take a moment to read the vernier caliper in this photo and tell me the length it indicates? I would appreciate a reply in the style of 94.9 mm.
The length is 50.2 mm
